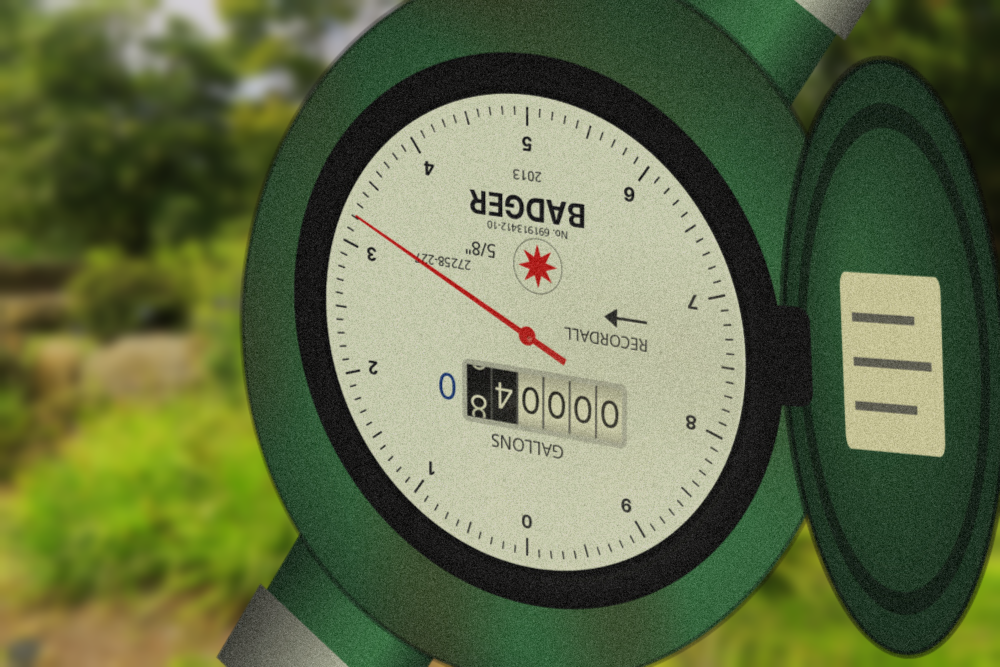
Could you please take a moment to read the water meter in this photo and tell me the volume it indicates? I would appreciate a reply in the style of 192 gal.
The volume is 483.2 gal
